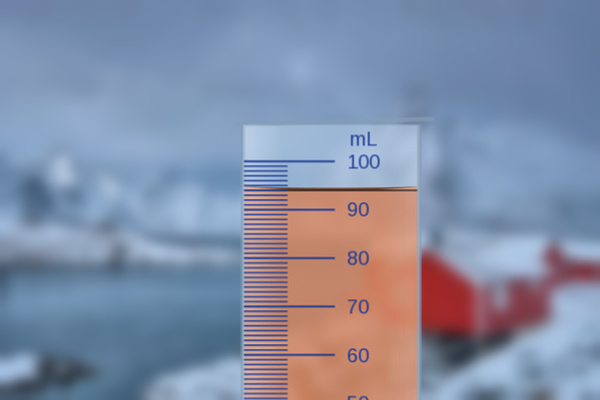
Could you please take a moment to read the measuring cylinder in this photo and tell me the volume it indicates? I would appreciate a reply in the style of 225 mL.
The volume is 94 mL
